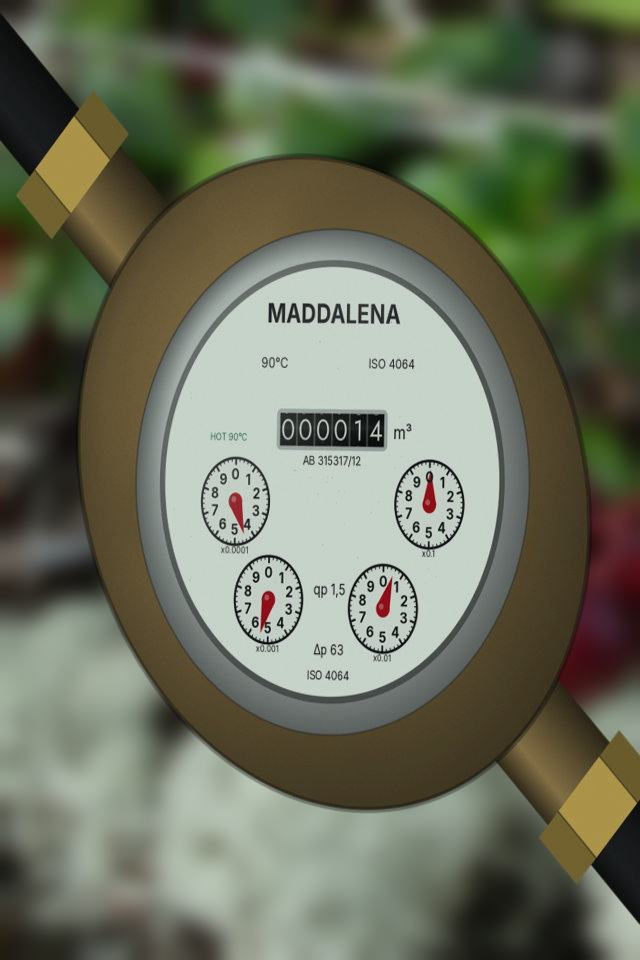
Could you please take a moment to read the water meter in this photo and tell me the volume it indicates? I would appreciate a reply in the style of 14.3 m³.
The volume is 14.0054 m³
